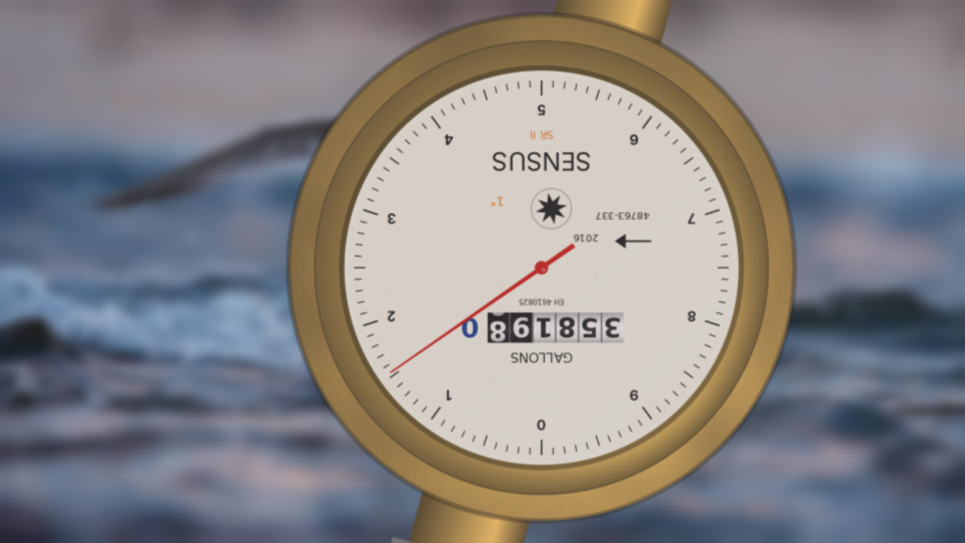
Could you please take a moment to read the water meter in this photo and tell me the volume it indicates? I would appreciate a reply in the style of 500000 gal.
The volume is 3581981.5 gal
